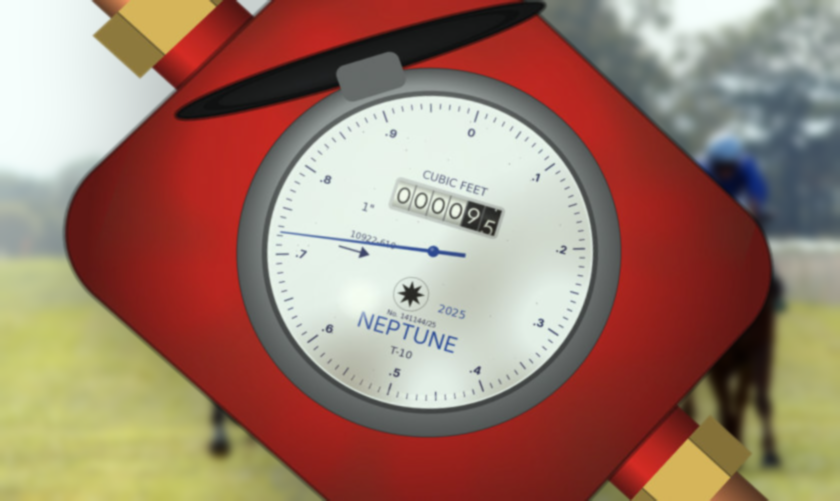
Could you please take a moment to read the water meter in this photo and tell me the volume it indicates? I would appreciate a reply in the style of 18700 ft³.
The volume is 94.72 ft³
